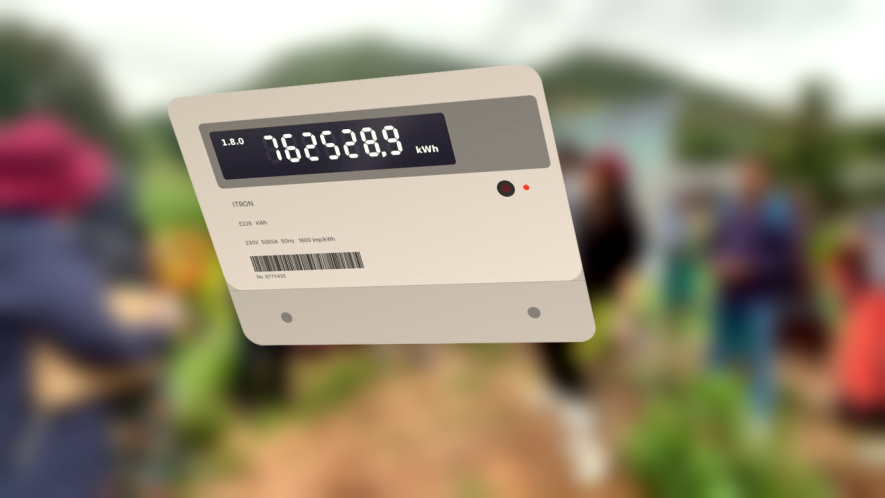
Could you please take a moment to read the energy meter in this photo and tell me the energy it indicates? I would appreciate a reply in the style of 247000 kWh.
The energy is 762528.9 kWh
